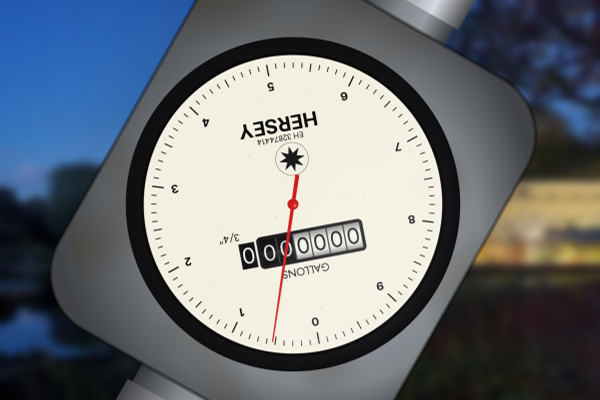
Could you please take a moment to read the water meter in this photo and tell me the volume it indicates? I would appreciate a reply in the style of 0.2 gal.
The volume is 0.5 gal
